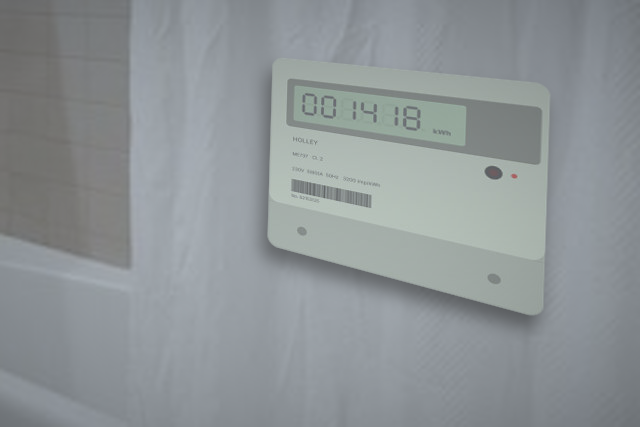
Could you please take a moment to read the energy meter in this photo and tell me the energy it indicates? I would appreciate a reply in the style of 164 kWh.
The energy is 1418 kWh
